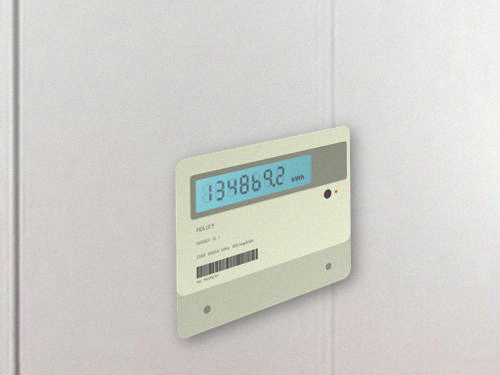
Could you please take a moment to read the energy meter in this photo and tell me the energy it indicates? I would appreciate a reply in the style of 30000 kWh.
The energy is 134869.2 kWh
